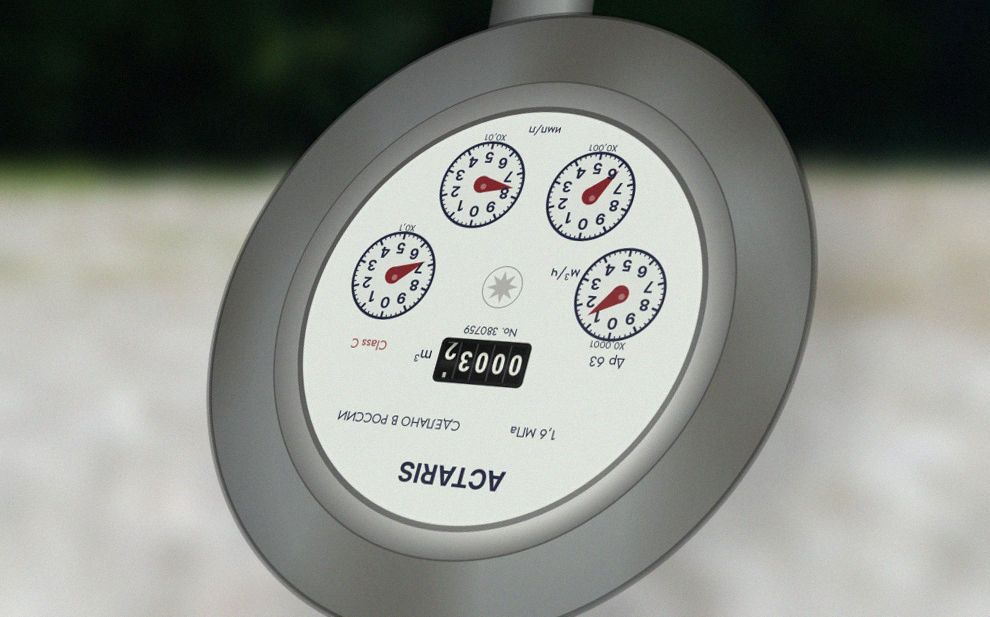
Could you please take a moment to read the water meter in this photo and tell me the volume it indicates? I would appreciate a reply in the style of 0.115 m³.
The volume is 31.6761 m³
